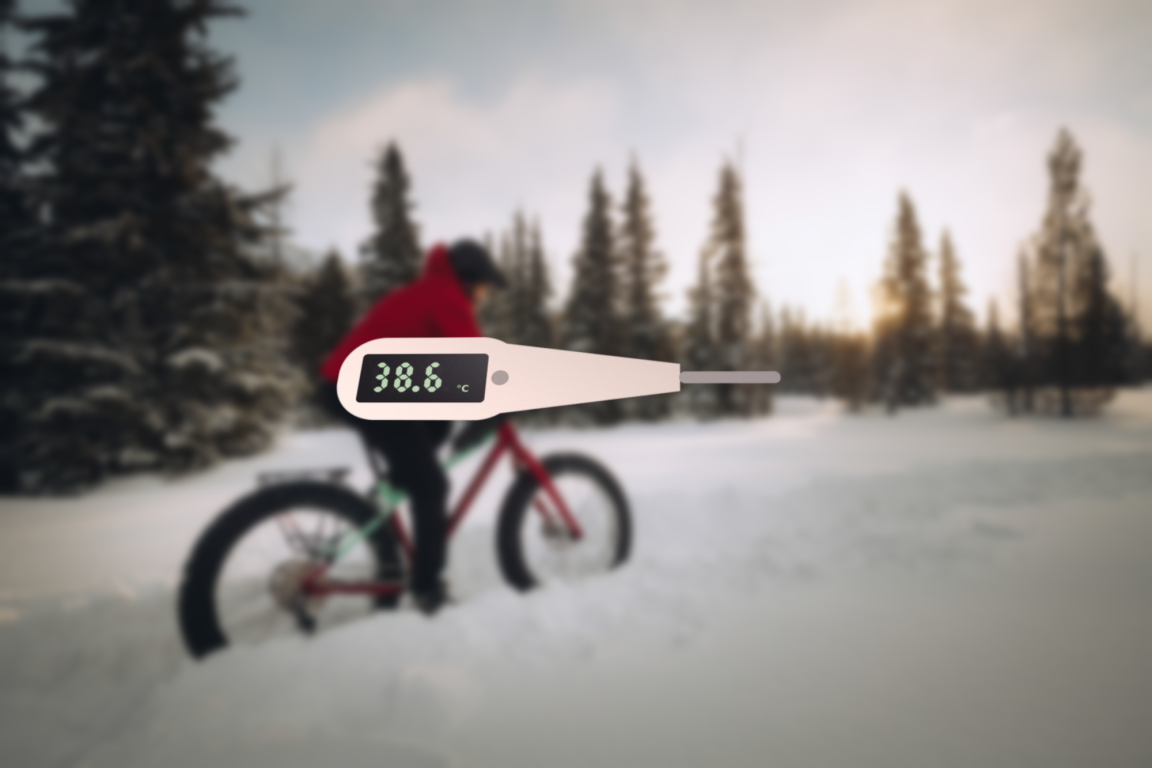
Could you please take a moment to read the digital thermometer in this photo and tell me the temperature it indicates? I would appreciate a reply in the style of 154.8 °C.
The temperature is 38.6 °C
